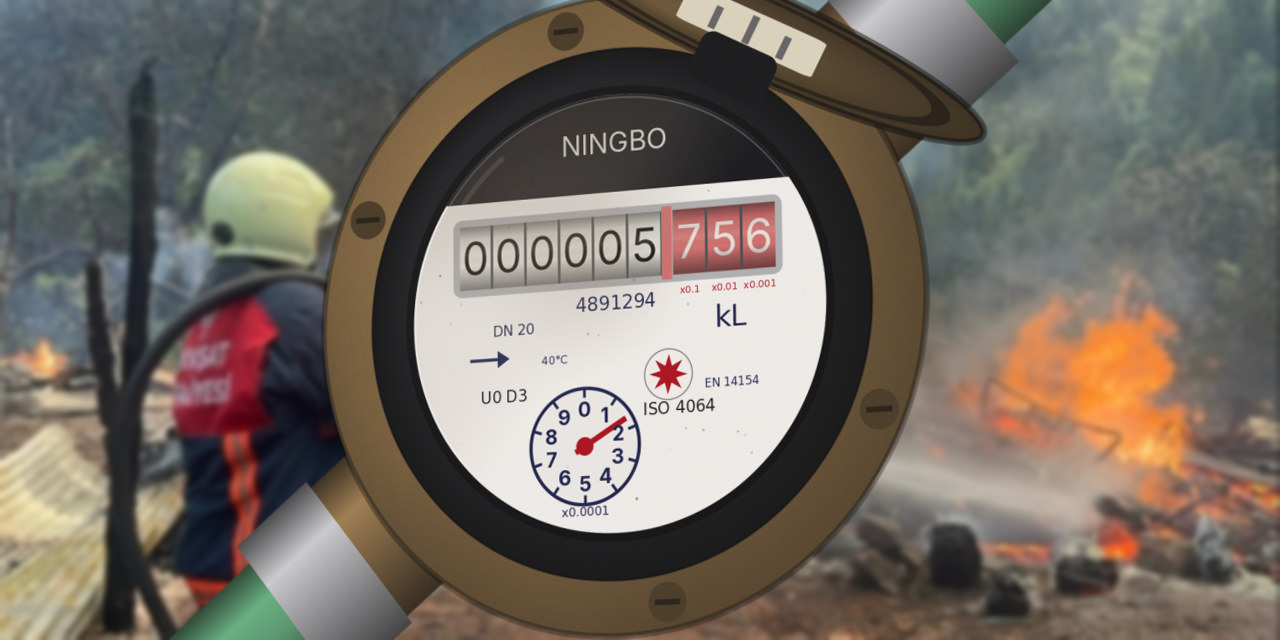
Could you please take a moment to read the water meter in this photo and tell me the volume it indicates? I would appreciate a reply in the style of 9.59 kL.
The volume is 5.7561 kL
